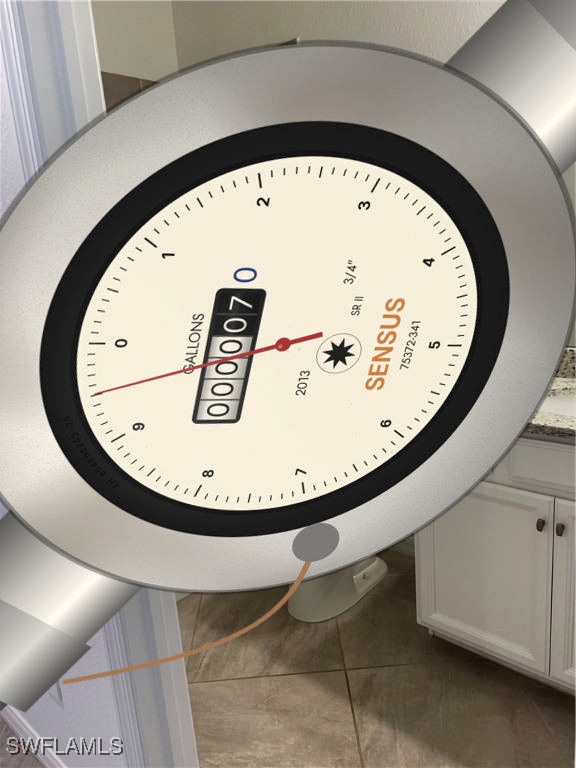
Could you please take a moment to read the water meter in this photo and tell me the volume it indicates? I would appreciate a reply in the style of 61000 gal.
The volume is 69.5 gal
